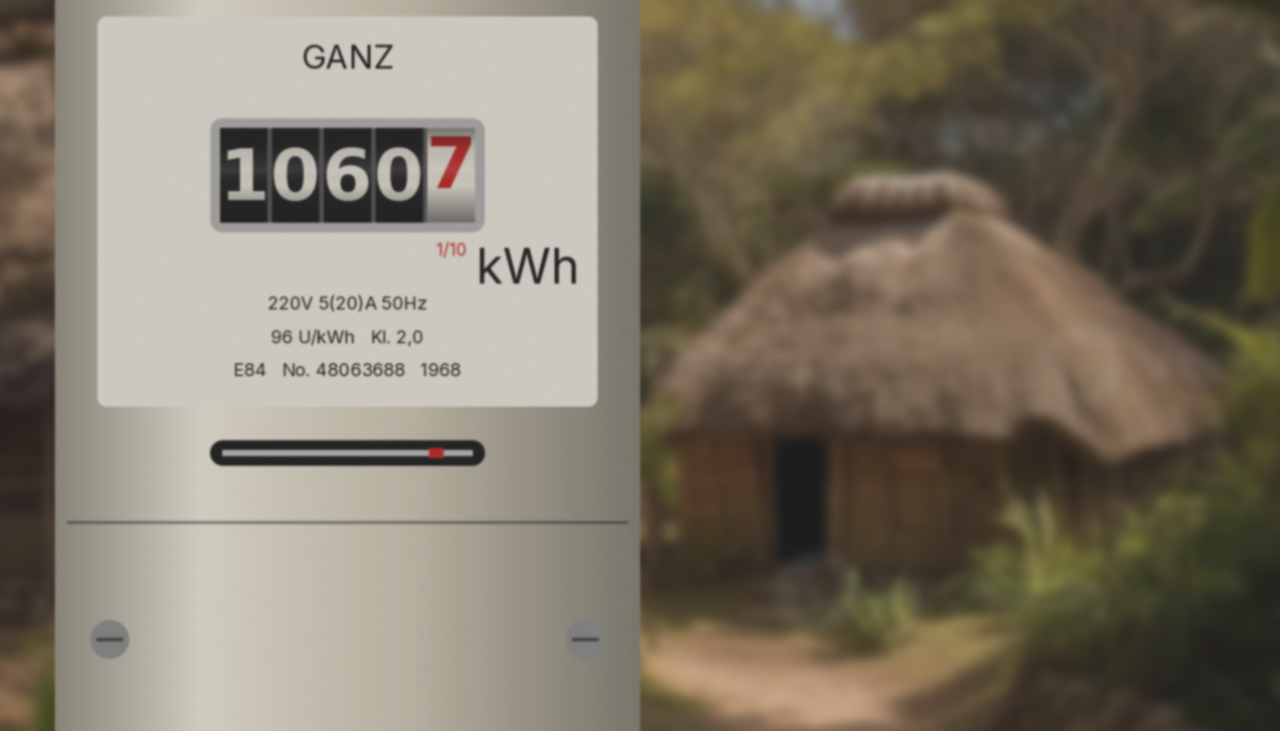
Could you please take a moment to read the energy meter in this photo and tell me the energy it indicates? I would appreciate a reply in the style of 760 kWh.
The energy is 1060.7 kWh
